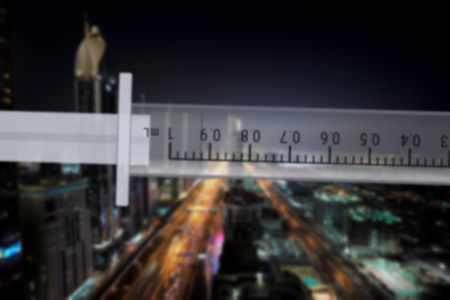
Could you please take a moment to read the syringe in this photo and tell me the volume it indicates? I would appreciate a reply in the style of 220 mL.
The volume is 0.92 mL
